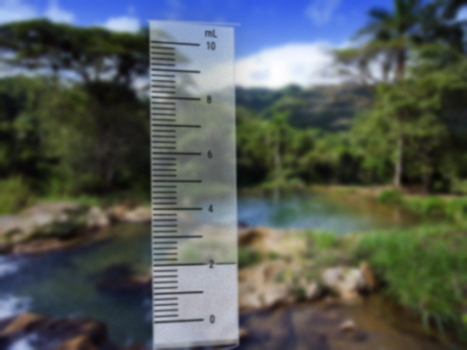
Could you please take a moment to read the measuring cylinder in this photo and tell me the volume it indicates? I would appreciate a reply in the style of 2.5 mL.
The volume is 2 mL
